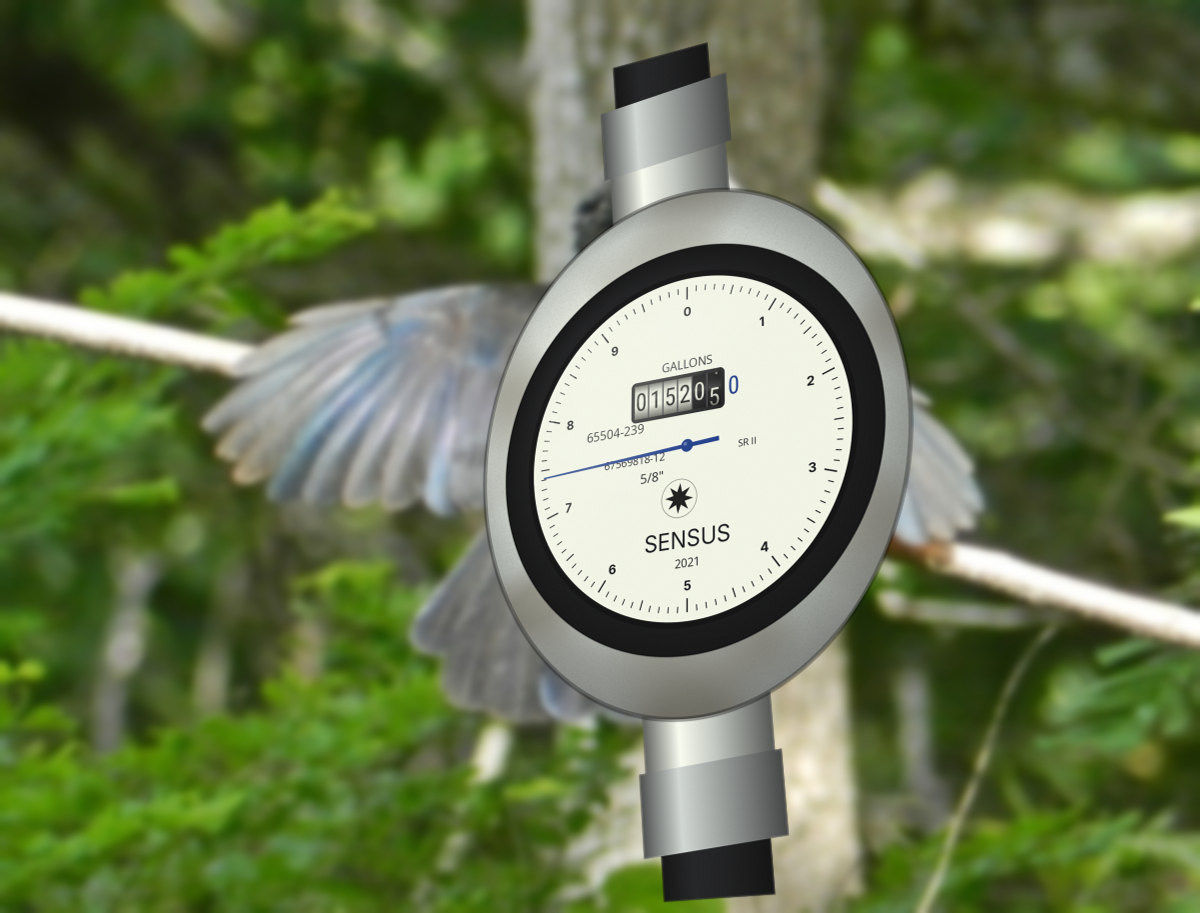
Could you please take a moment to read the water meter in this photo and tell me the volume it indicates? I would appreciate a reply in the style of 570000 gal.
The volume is 152047.4 gal
